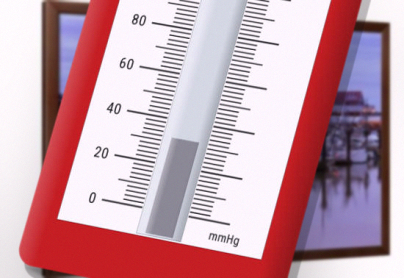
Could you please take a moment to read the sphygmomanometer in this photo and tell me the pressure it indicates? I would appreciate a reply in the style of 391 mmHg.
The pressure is 32 mmHg
